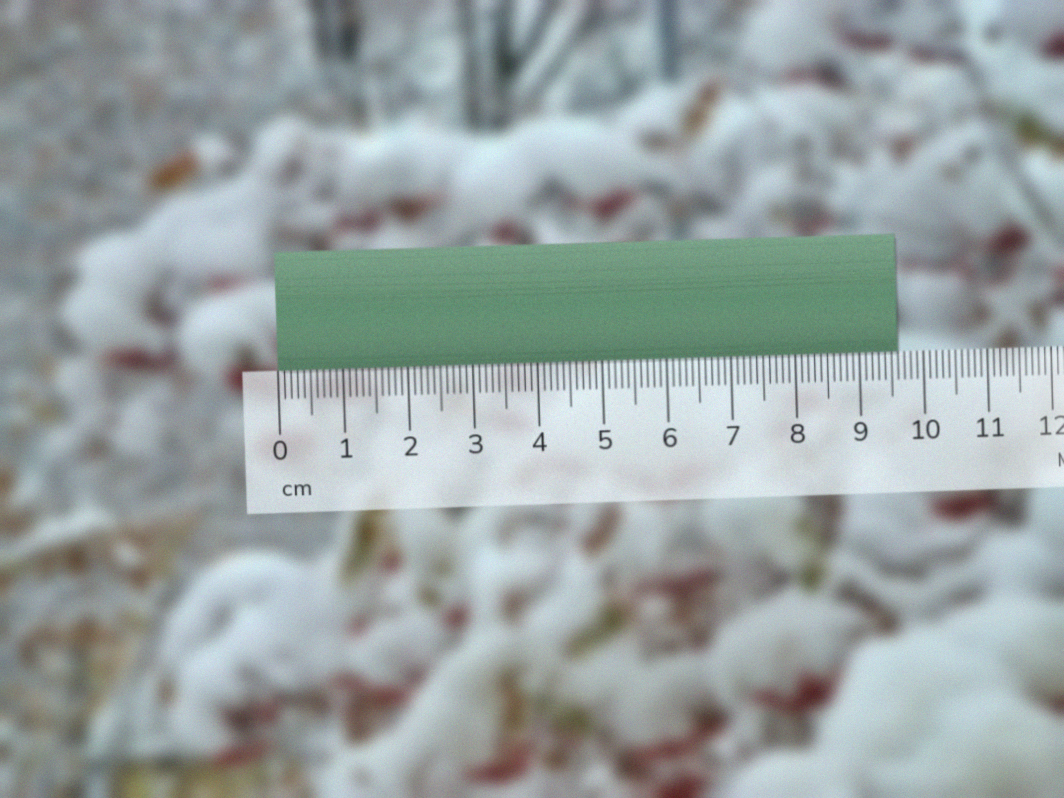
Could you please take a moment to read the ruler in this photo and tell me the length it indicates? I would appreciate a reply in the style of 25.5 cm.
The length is 9.6 cm
